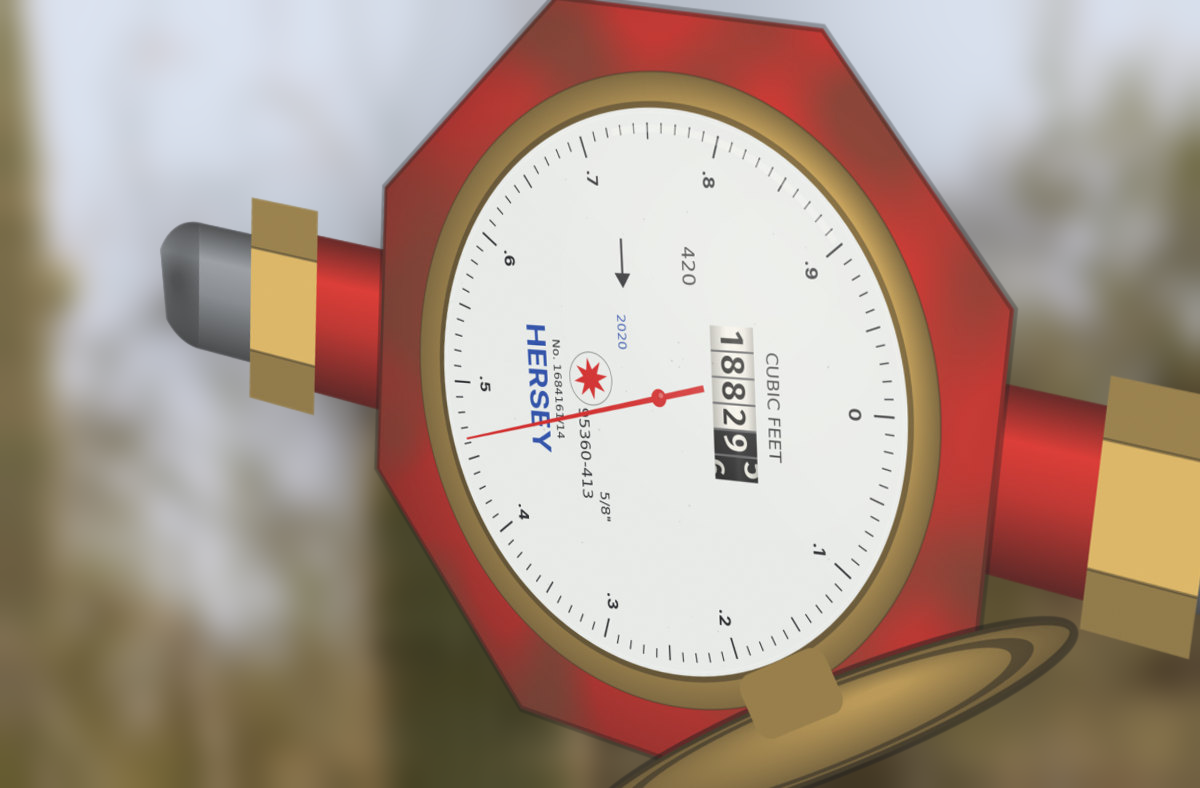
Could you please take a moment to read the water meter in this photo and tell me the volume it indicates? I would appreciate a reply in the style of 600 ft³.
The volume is 188295.46 ft³
